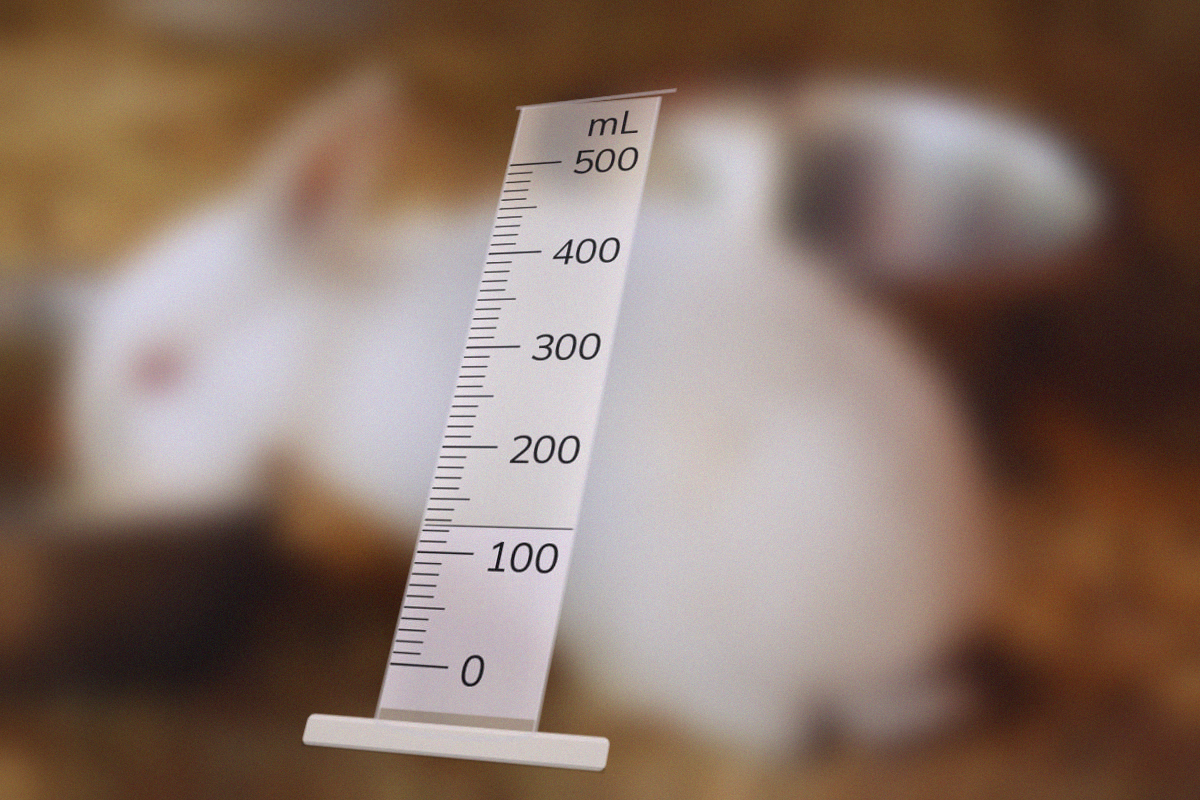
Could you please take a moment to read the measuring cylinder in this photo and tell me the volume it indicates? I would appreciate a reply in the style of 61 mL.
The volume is 125 mL
